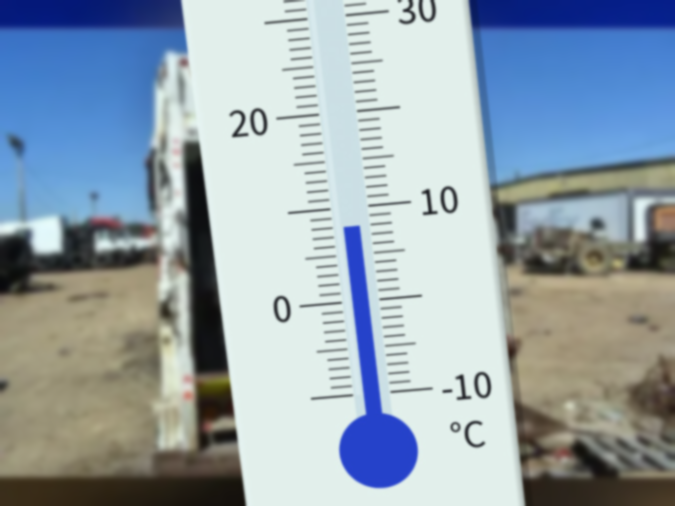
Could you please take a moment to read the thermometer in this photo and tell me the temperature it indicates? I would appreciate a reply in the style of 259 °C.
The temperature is 8 °C
